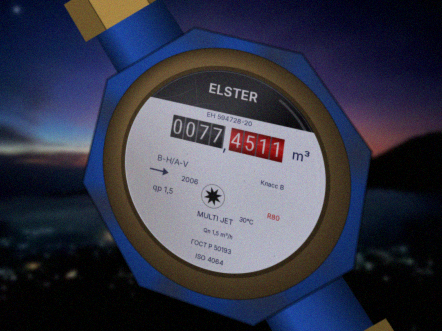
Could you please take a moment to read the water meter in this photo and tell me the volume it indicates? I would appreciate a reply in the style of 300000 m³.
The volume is 77.4511 m³
